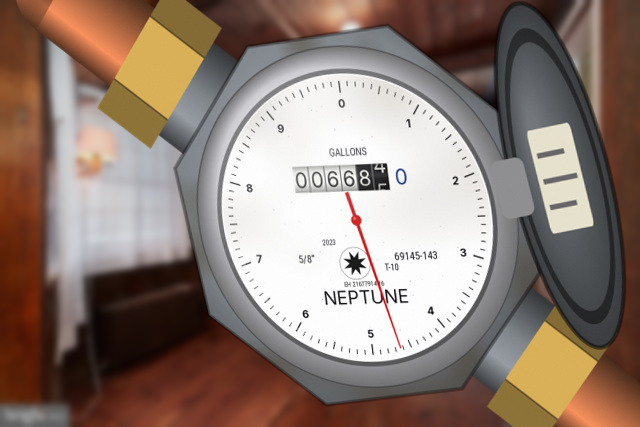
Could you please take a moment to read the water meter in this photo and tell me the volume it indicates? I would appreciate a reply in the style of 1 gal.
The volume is 66844.6 gal
